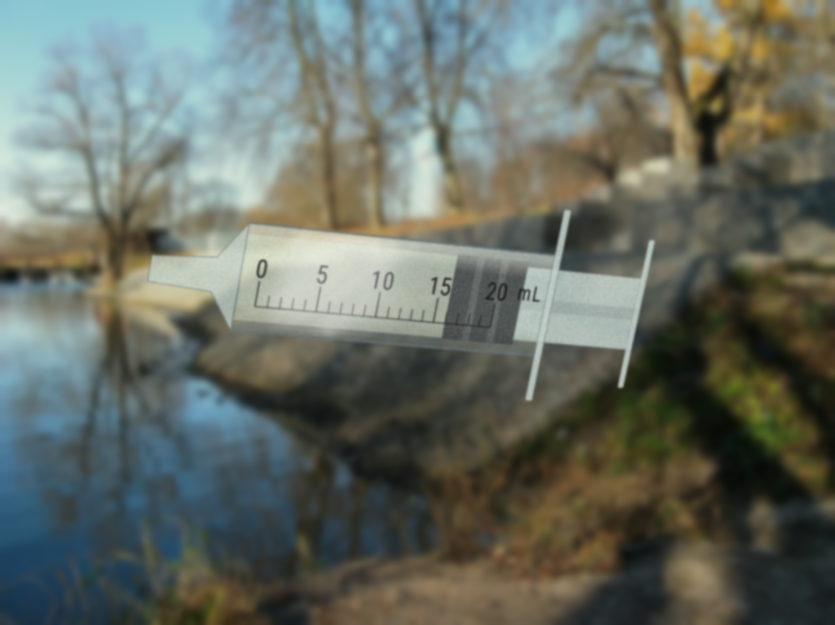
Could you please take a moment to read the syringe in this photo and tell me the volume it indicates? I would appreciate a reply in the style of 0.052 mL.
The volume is 16 mL
